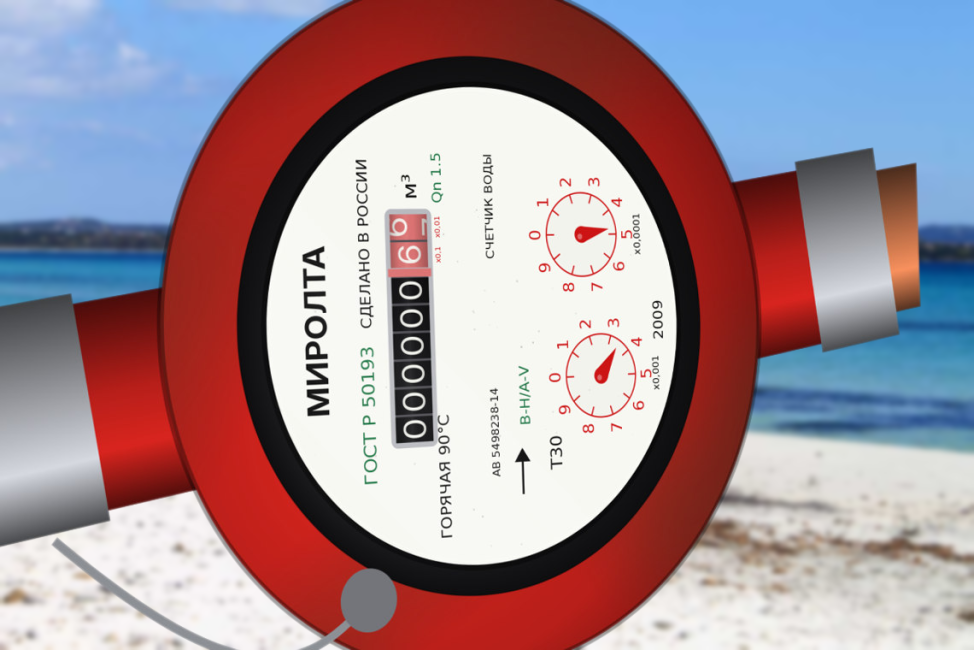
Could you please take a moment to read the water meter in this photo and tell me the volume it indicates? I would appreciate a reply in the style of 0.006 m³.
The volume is 0.6634 m³
